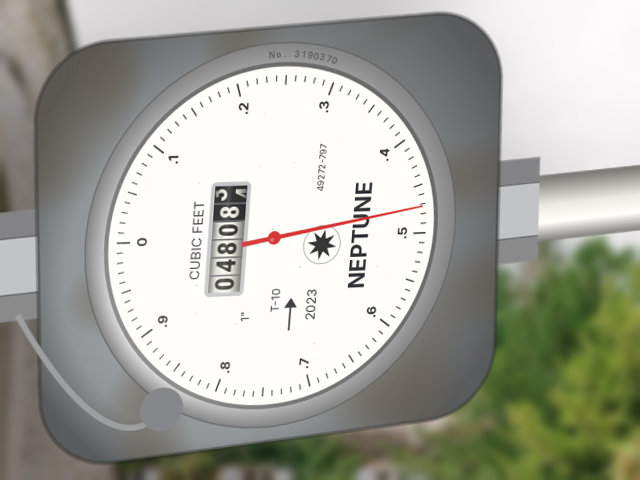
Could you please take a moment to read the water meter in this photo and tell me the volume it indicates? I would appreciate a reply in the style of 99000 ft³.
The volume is 48083.47 ft³
